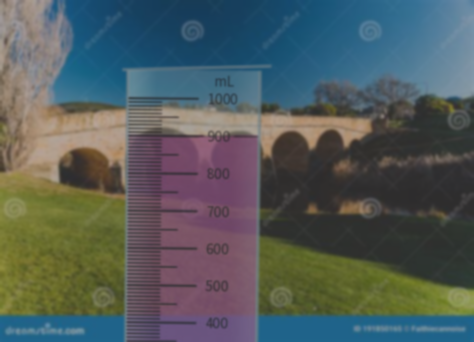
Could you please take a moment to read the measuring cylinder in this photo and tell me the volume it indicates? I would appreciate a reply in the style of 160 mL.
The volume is 900 mL
